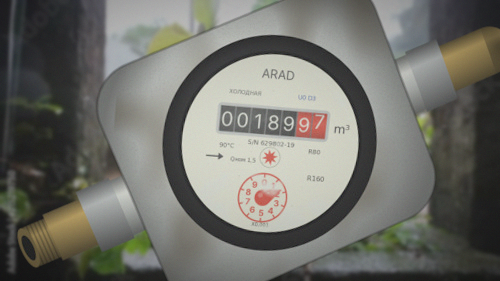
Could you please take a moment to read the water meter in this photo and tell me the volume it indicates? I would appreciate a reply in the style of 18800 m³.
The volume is 189.971 m³
